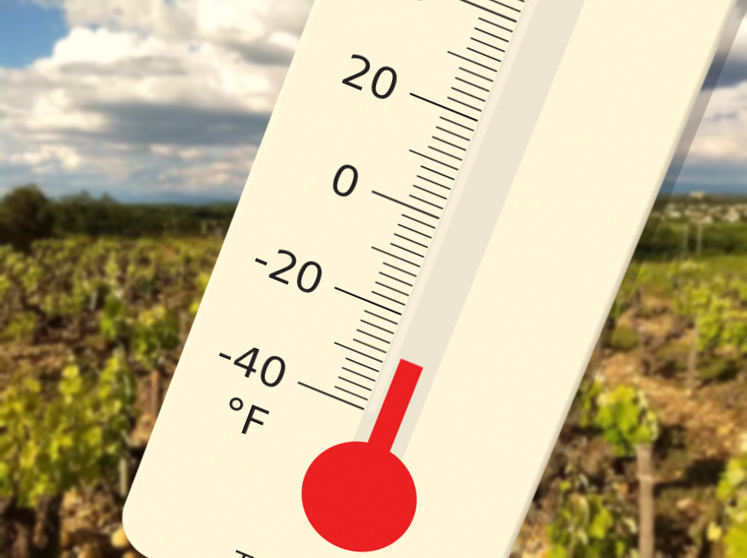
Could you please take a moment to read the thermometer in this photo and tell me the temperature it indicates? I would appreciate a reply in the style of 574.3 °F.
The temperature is -28 °F
